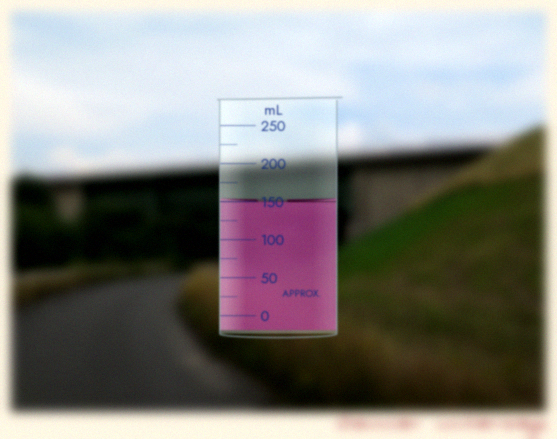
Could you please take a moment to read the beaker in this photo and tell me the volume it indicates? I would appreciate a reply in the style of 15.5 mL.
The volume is 150 mL
